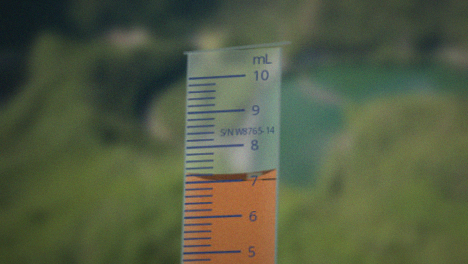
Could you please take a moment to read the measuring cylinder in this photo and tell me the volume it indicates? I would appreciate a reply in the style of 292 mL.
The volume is 7 mL
